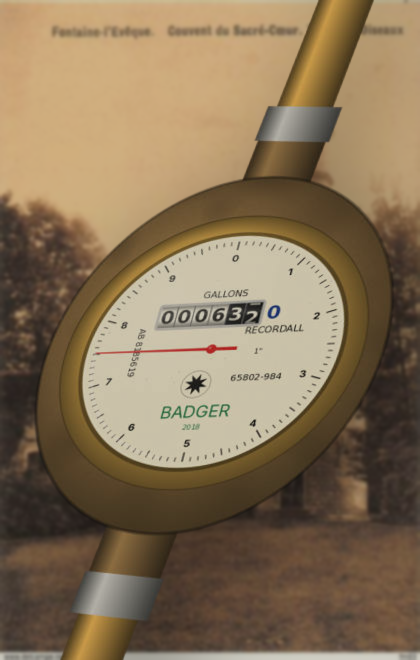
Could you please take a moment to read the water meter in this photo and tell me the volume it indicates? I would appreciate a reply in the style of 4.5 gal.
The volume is 6317.5 gal
